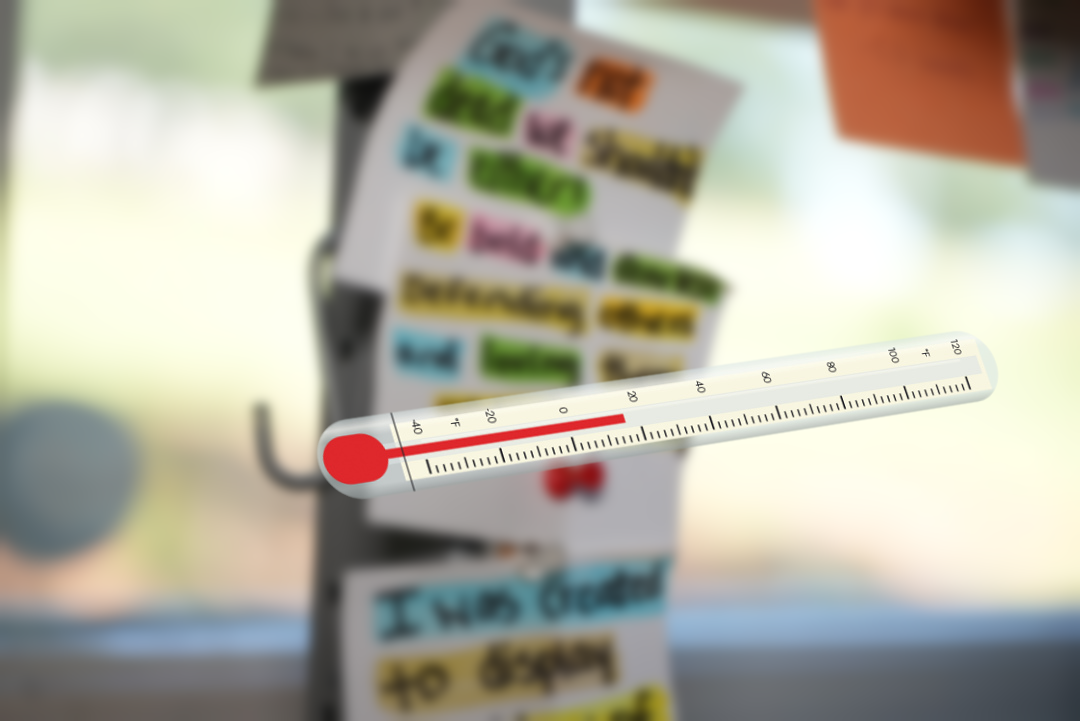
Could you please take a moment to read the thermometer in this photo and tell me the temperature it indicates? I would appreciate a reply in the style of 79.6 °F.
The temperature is 16 °F
